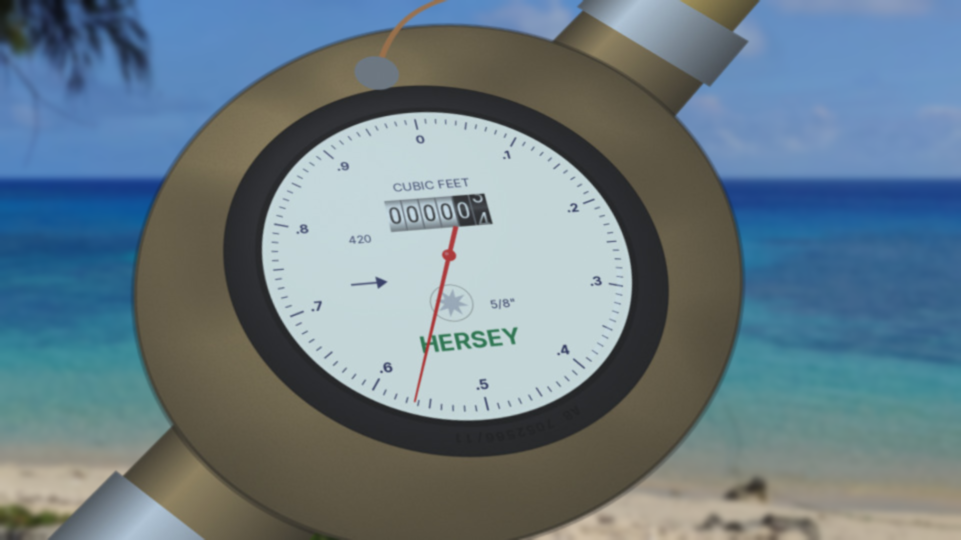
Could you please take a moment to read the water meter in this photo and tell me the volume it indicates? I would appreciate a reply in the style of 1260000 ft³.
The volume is 3.56 ft³
